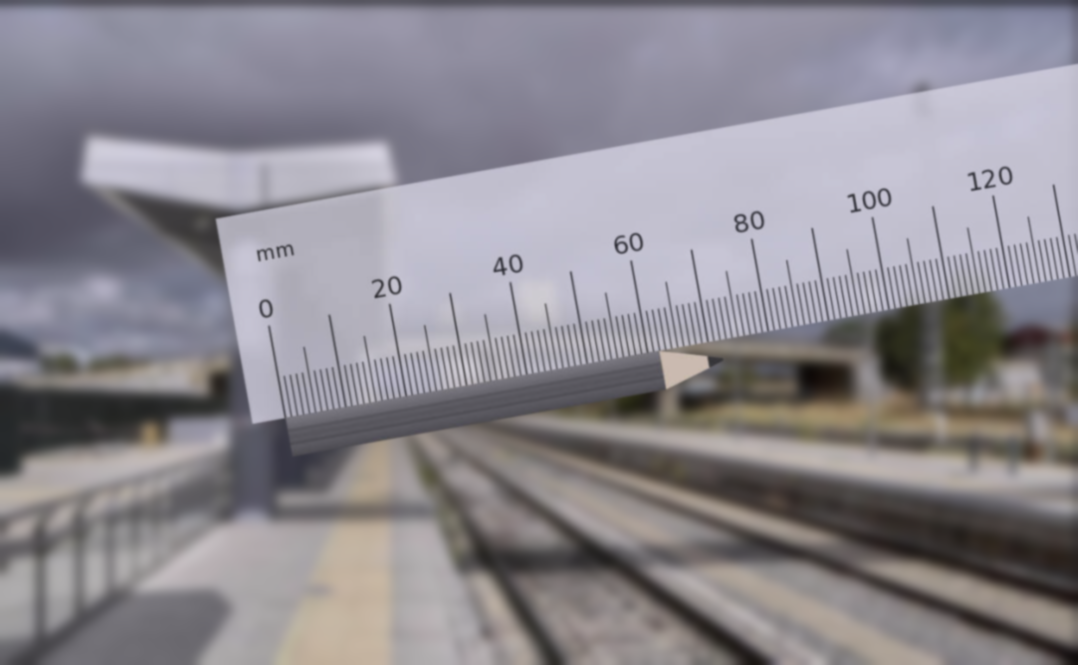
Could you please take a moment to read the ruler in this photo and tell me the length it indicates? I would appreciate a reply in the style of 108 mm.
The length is 72 mm
